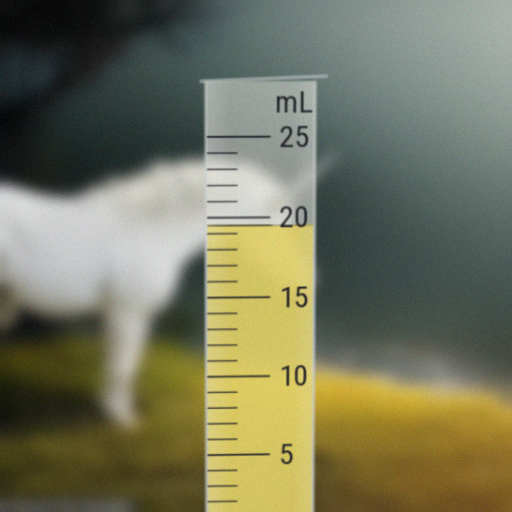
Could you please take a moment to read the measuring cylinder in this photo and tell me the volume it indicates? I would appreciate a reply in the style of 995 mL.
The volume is 19.5 mL
